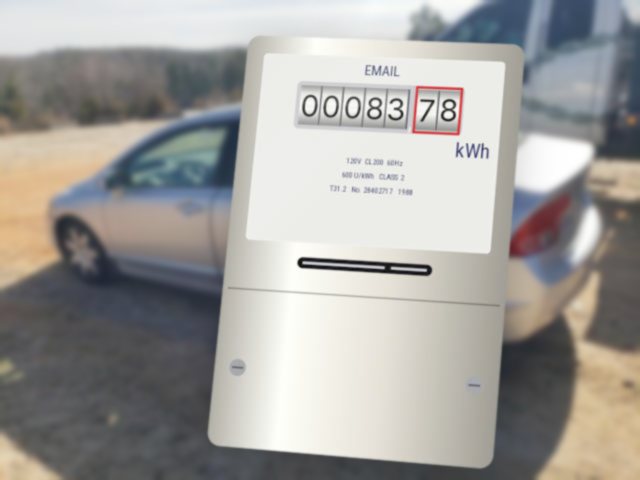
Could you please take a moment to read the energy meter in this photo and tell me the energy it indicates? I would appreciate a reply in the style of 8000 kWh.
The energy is 83.78 kWh
